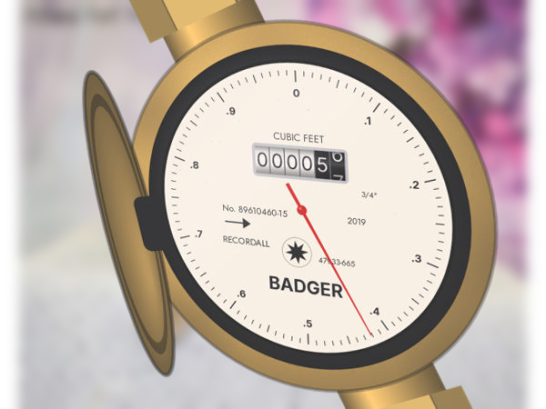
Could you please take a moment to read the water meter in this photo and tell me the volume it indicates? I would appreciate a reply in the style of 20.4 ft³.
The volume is 56.42 ft³
